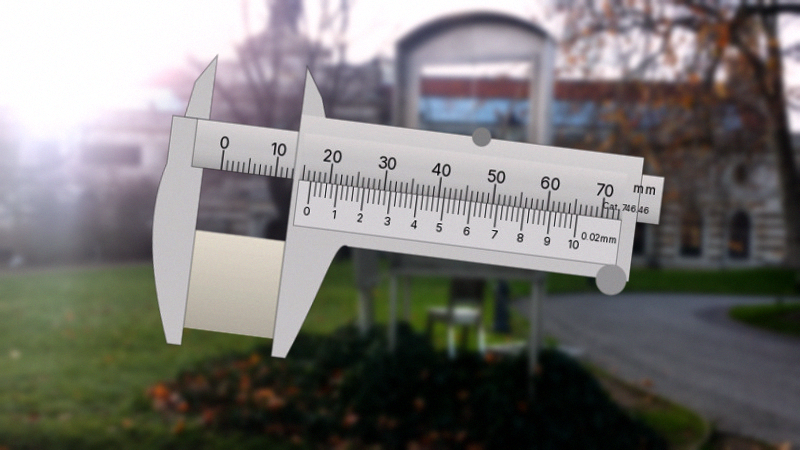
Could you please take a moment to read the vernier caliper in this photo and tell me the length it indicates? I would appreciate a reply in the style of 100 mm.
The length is 16.5 mm
